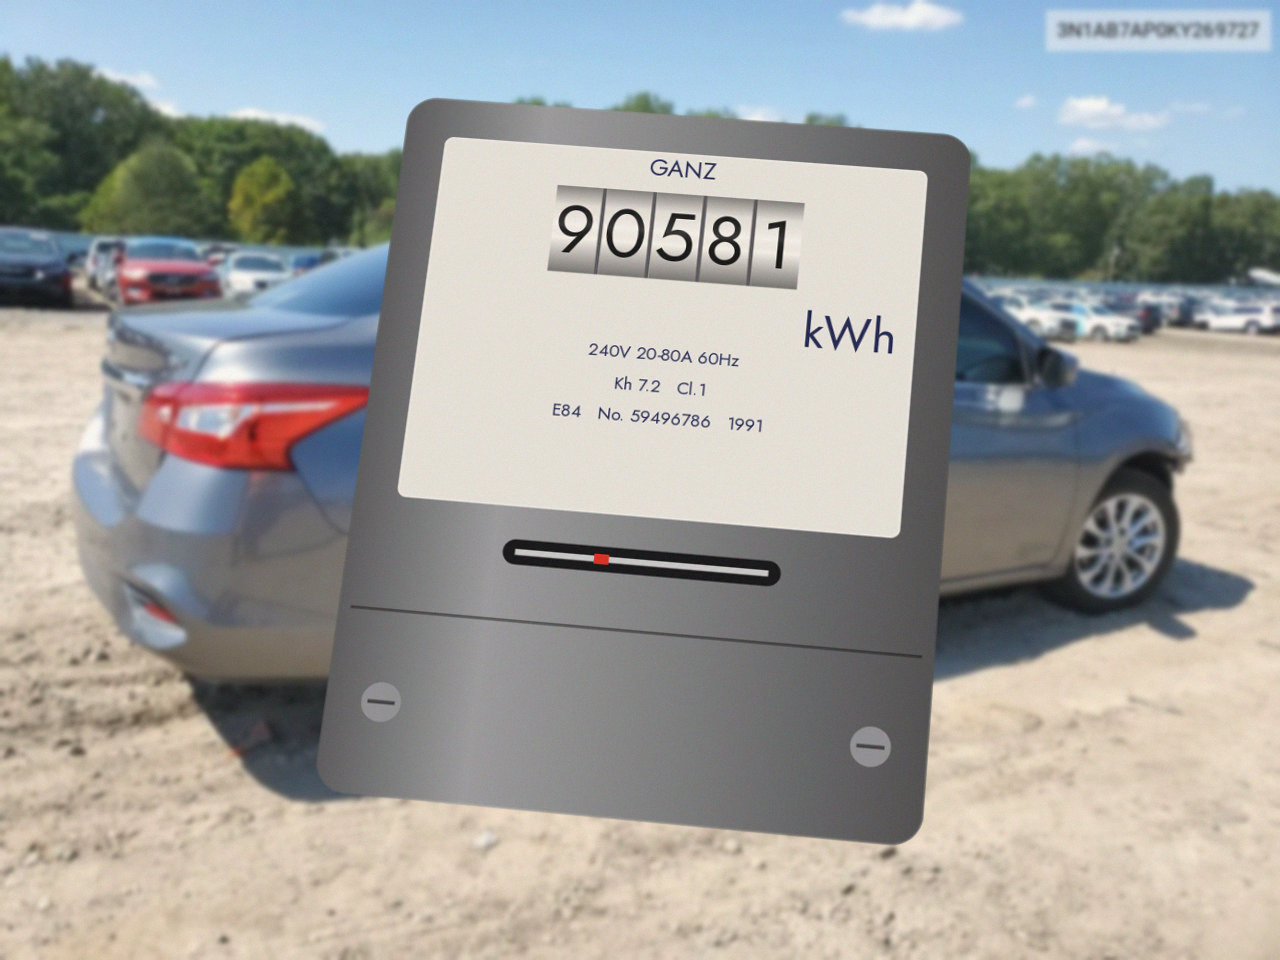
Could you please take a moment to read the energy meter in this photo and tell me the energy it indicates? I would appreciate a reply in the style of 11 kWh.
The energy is 90581 kWh
